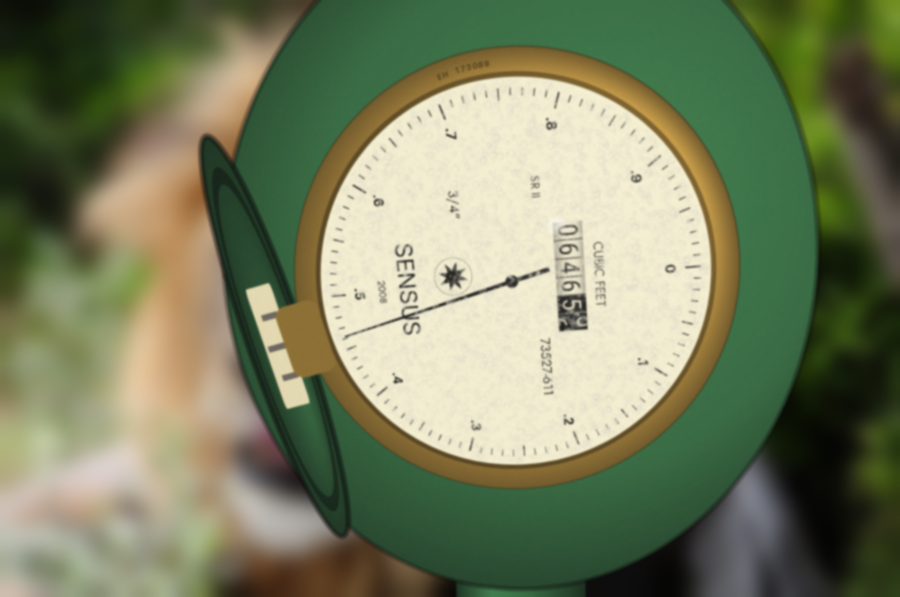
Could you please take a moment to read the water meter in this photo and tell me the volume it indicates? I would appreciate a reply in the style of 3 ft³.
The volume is 64655.46 ft³
